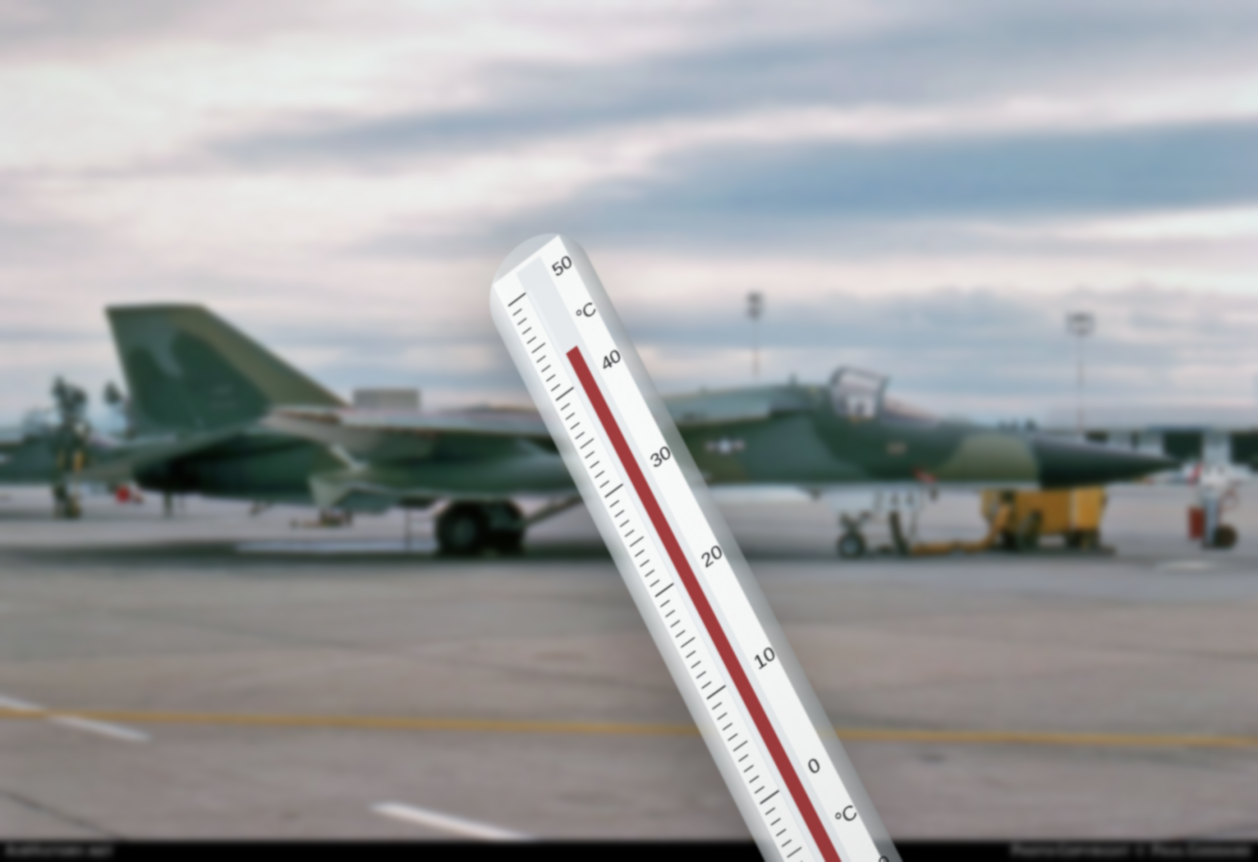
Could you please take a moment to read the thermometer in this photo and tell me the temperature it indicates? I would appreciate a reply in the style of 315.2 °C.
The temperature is 43 °C
